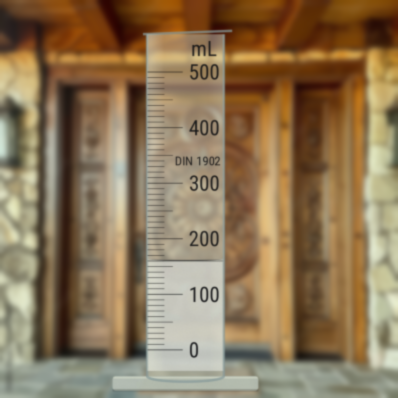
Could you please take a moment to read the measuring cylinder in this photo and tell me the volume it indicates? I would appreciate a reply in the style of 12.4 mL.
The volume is 160 mL
